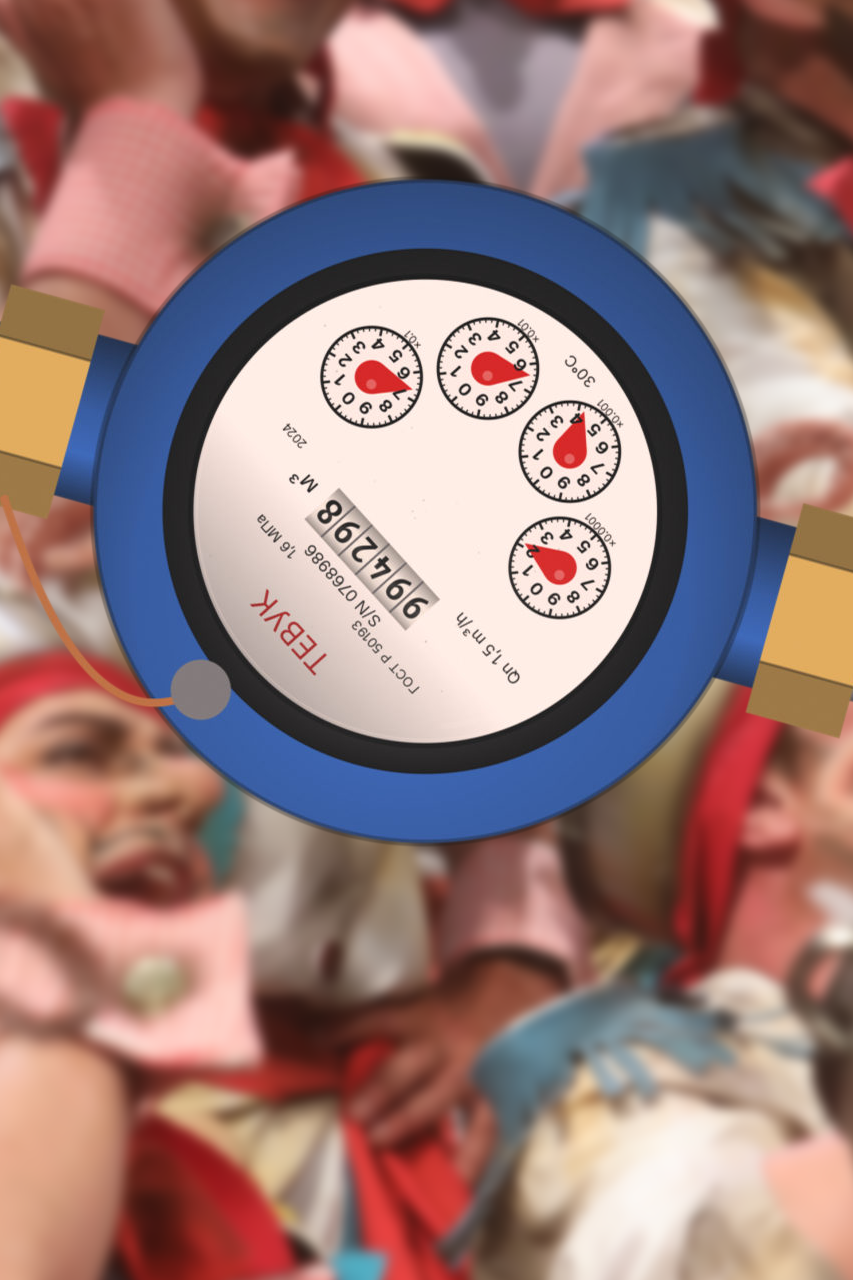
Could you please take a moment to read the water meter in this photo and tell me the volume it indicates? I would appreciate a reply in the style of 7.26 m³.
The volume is 994298.6642 m³
